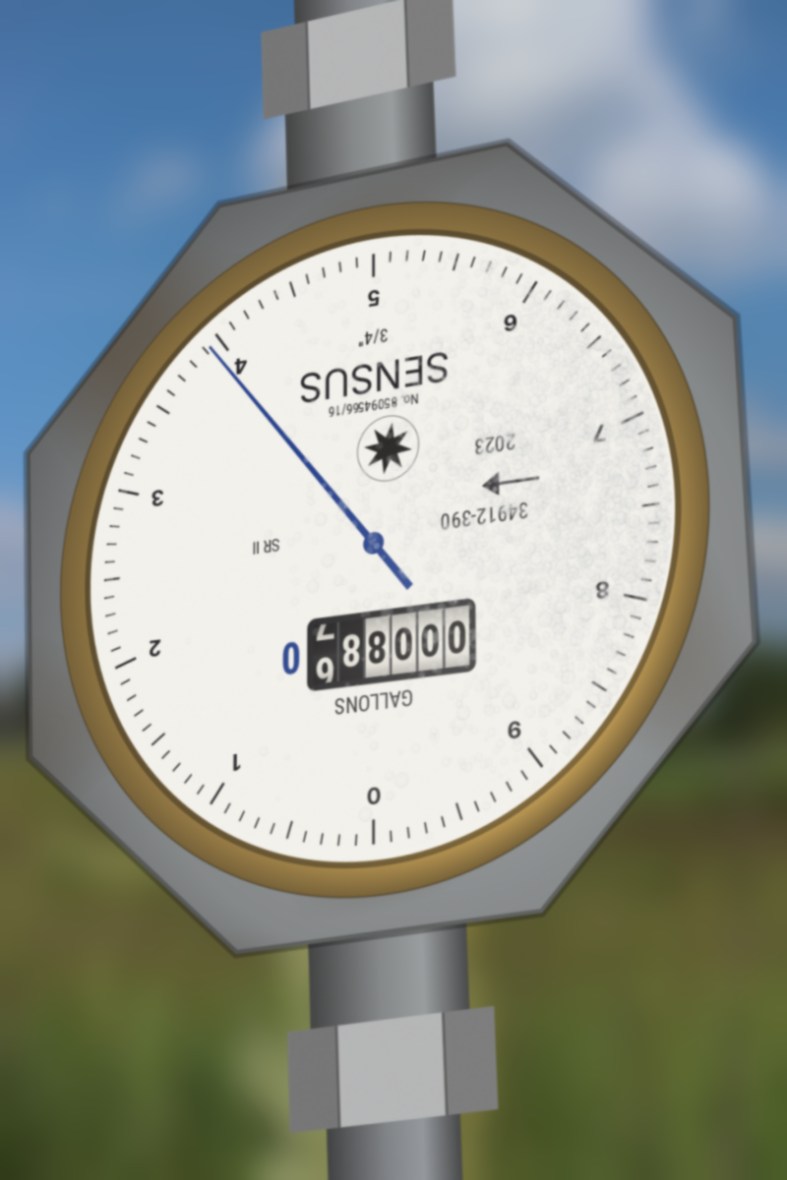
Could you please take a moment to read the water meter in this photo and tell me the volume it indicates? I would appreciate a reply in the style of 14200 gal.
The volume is 8863.9 gal
